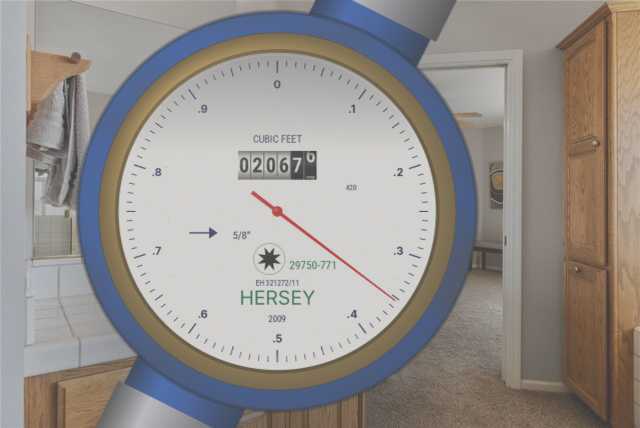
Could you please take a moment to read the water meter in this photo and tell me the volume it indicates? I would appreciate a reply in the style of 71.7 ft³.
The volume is 20676.35 ft³
